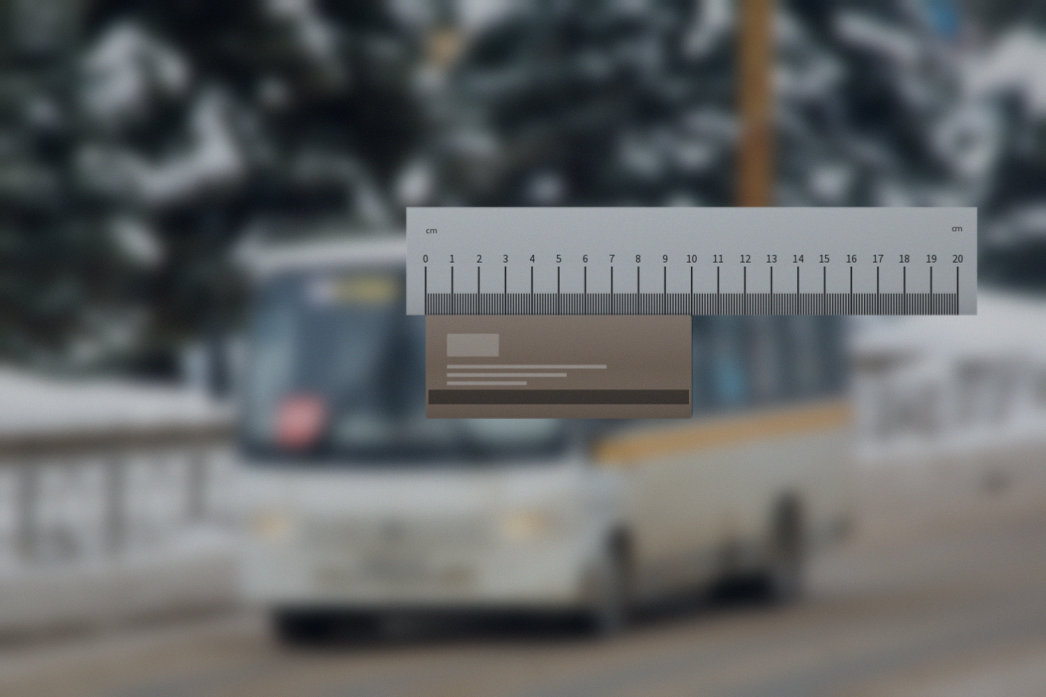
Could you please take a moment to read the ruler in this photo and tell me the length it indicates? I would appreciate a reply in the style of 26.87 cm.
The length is 10 cm
